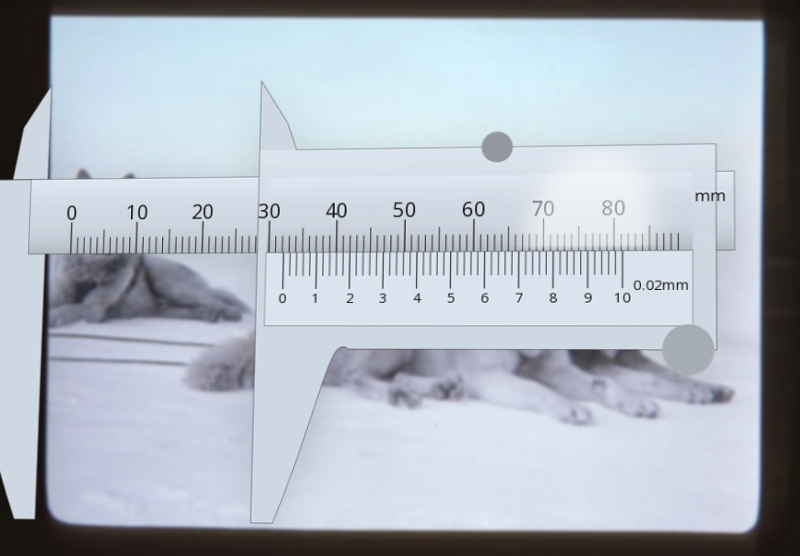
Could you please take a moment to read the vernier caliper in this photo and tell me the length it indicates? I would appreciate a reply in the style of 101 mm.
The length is 32.2 mm
